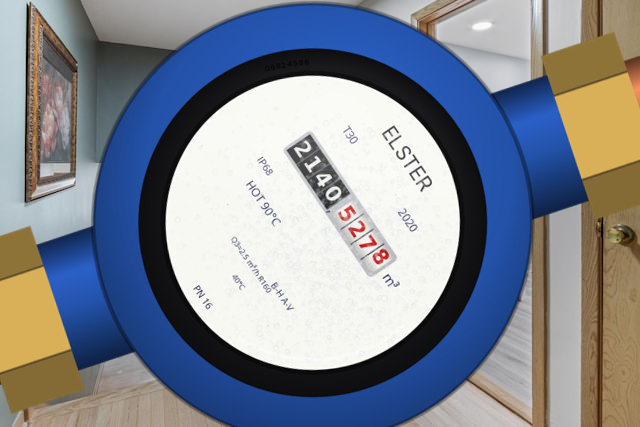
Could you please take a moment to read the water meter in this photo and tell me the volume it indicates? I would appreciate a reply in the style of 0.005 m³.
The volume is 2140.5278 m³
